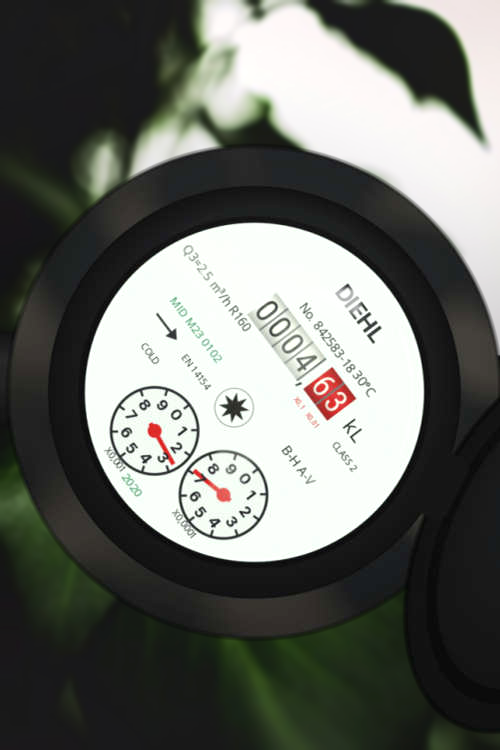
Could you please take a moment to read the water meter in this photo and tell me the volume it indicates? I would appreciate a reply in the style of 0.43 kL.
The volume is 4.6327 kL
